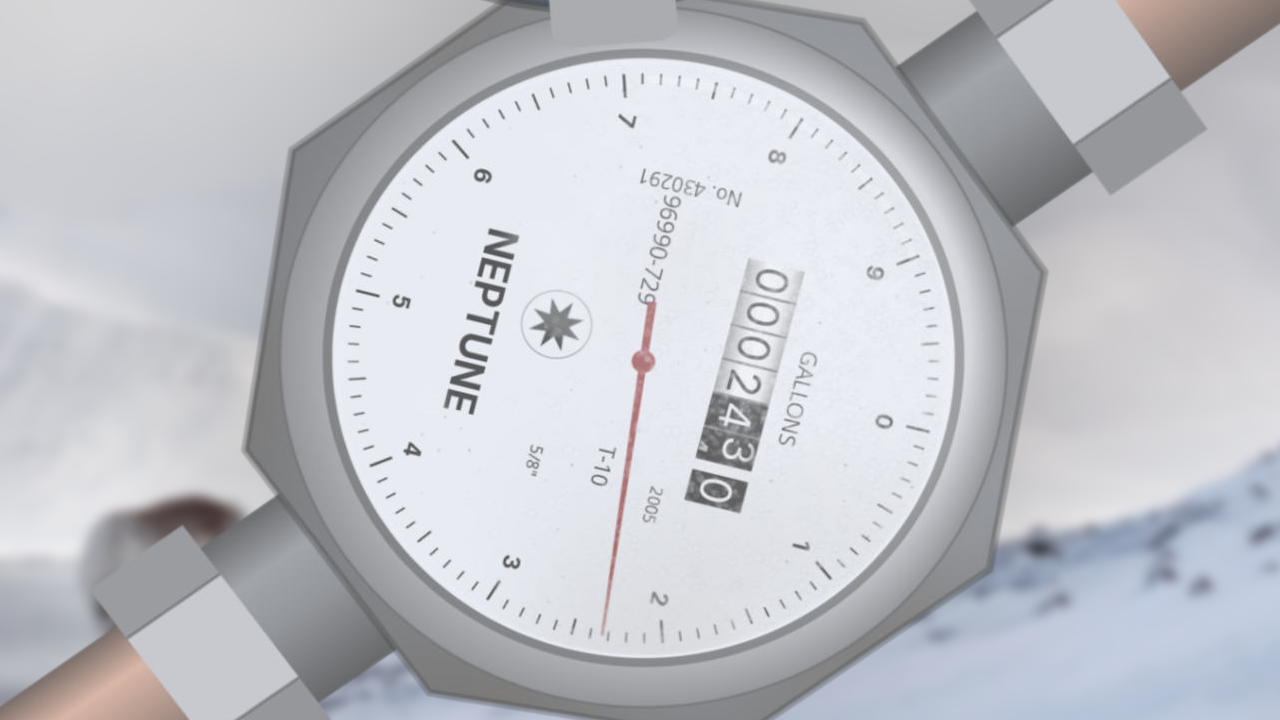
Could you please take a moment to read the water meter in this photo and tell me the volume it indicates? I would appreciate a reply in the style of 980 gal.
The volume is 2432.3 gal
